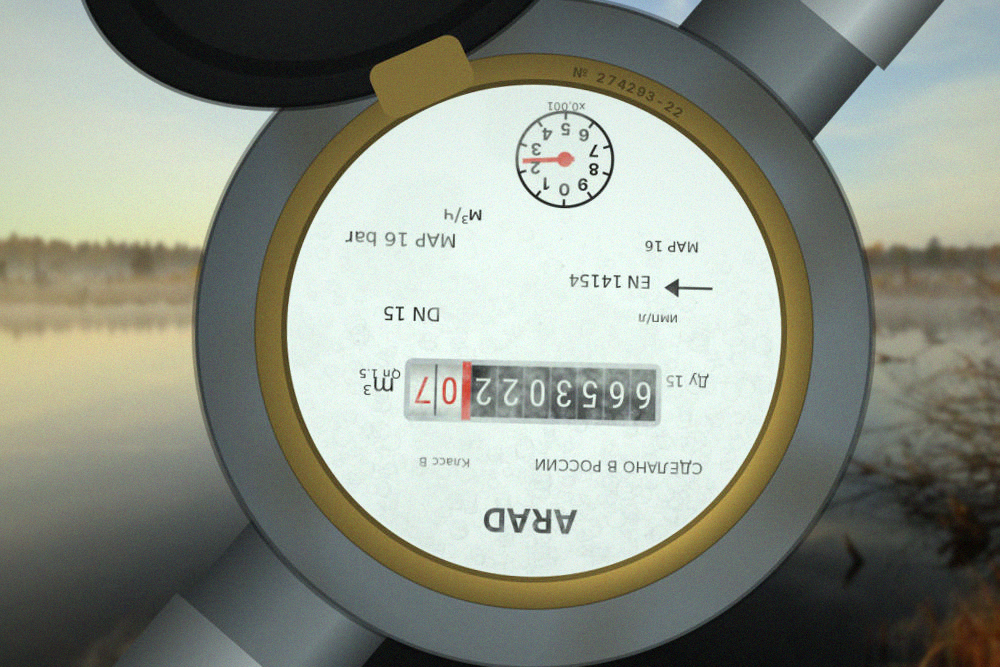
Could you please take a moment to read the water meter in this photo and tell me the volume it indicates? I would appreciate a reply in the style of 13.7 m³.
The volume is 6653022.072 m³
